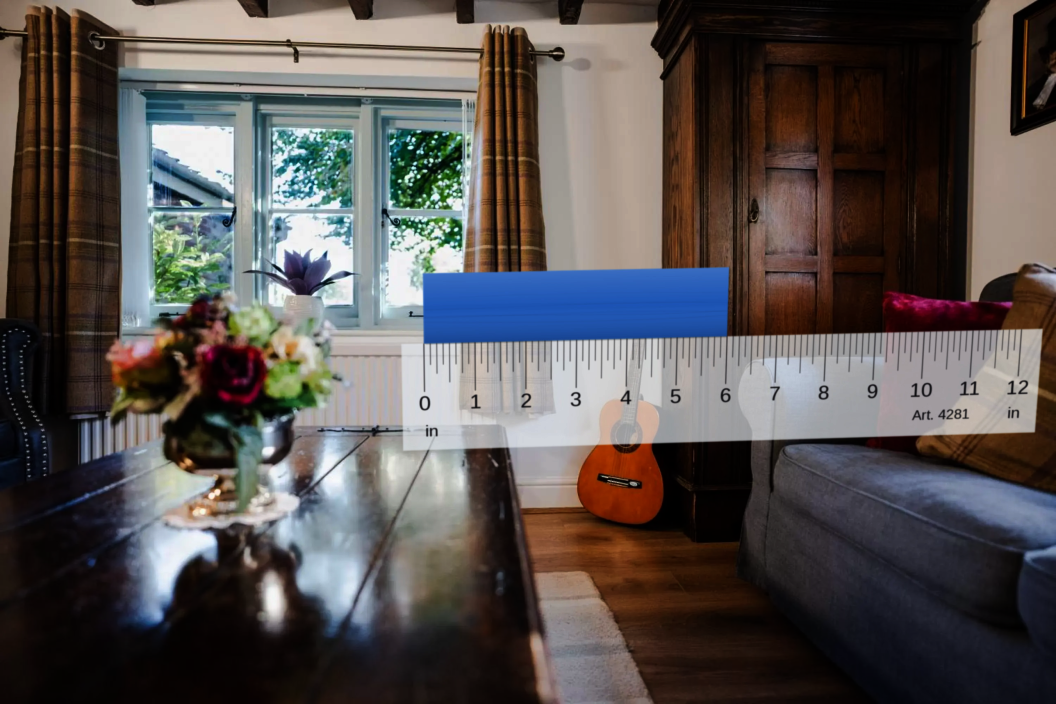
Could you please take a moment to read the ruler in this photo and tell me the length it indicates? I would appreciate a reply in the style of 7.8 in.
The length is 6 in
